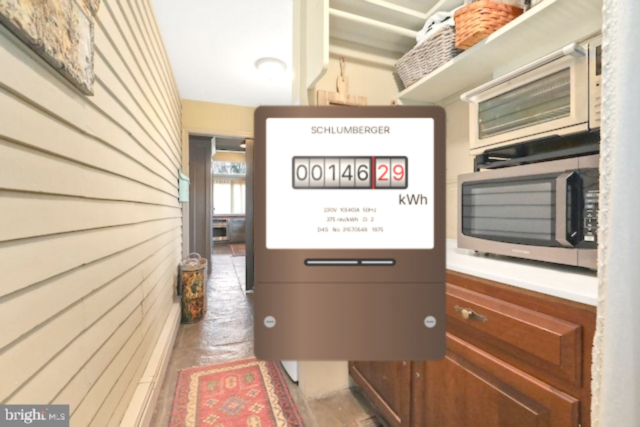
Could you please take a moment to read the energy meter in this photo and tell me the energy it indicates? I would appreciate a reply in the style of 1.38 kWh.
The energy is 146.29 kWh
